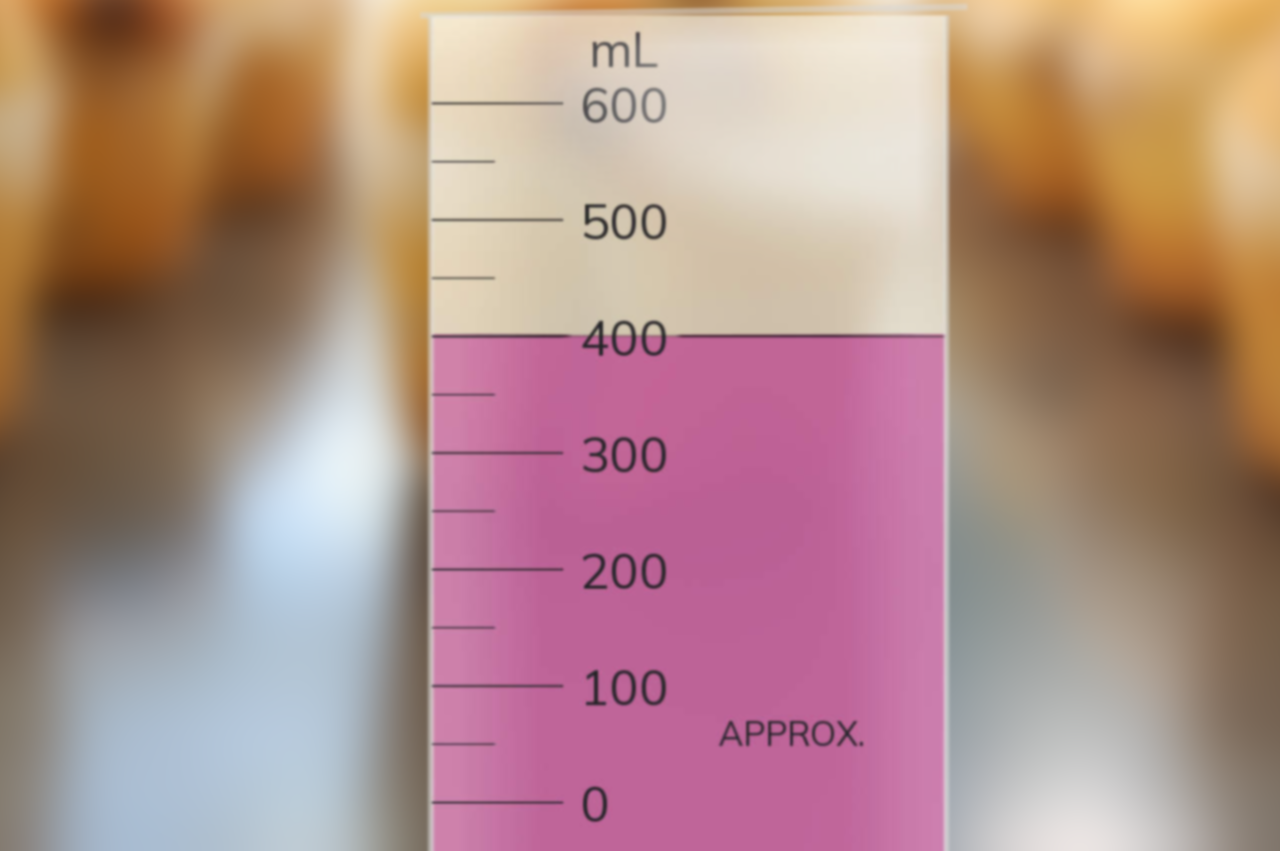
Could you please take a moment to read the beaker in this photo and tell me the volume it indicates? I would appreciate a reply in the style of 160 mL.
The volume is 400 mL
